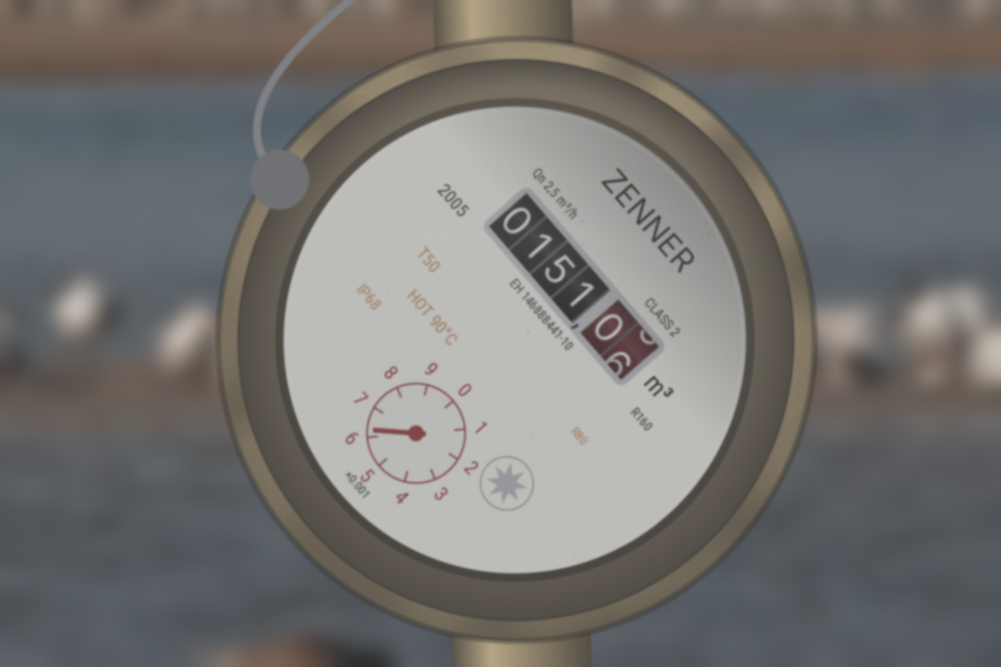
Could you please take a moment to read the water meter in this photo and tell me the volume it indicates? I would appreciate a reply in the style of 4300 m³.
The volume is 151.056 m³
